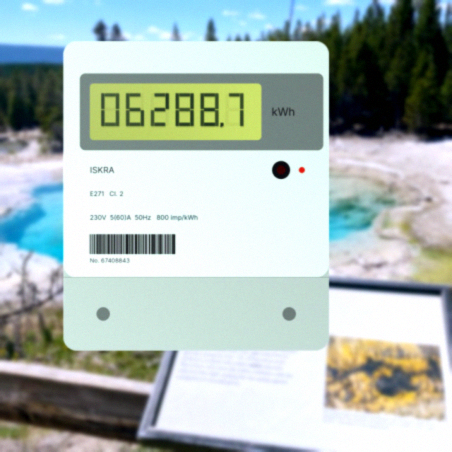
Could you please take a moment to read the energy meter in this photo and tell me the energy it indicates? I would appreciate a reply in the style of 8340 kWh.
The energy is 6288.7 kWh
